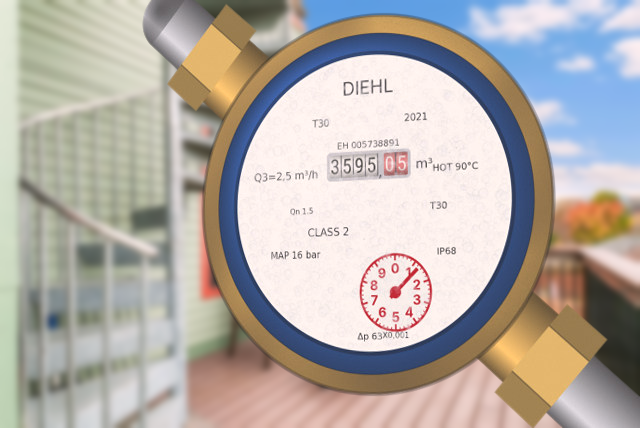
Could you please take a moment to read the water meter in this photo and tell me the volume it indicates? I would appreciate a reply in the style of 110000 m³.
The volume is 3595.051 m³
